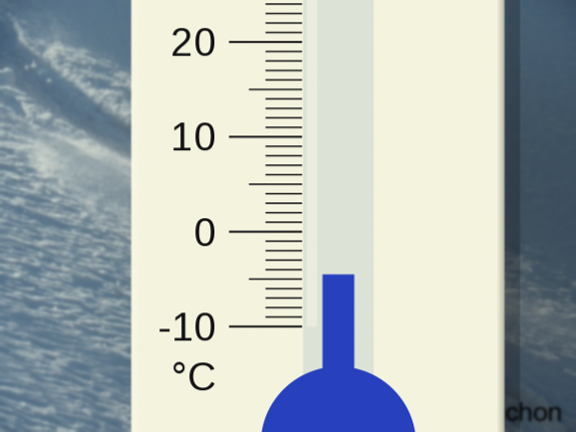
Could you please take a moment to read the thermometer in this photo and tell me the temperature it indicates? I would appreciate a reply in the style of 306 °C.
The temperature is -4.5 °C
